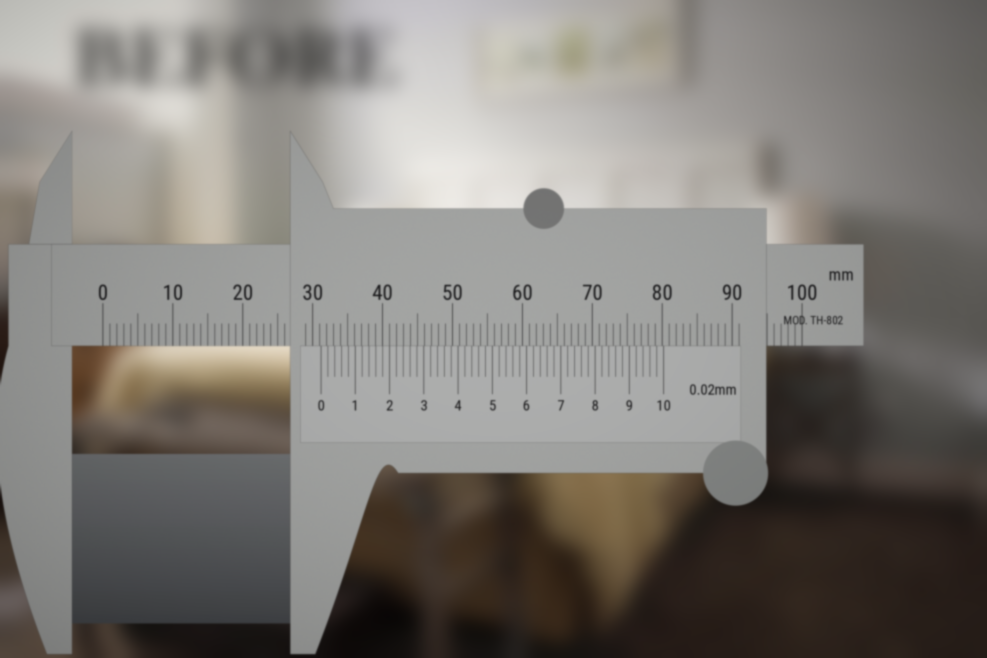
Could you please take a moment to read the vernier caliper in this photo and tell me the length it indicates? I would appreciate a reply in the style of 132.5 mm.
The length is 31.2 mm
